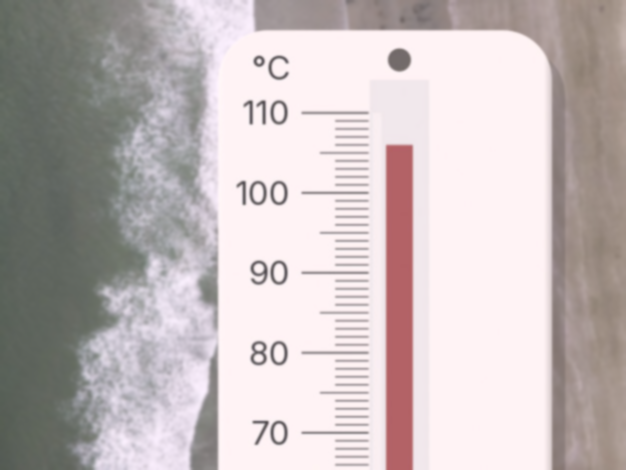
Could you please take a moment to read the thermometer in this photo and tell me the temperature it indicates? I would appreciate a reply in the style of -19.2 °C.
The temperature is 106 °C
